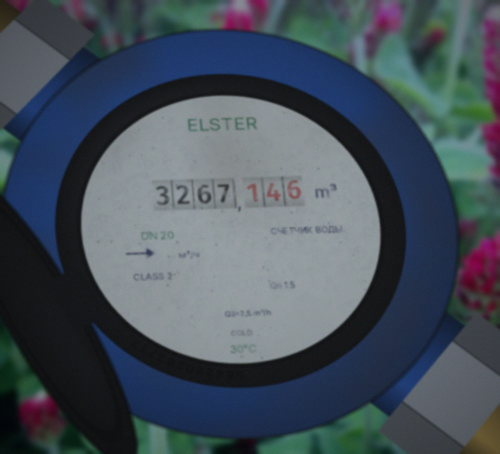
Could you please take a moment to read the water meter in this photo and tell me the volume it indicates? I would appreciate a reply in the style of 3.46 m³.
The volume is 3267.146 m³
